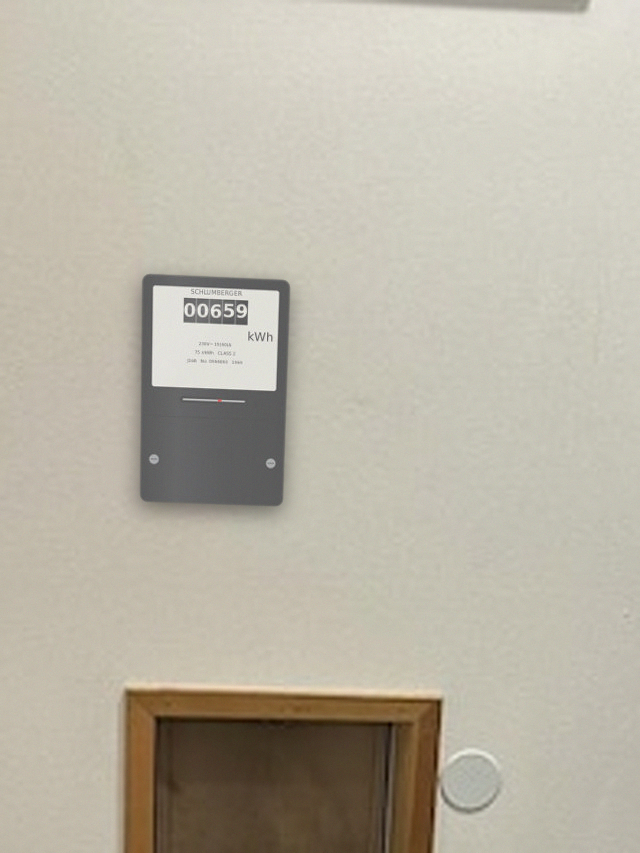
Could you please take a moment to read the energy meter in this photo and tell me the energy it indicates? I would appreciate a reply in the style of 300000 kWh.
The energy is 659 kWh
